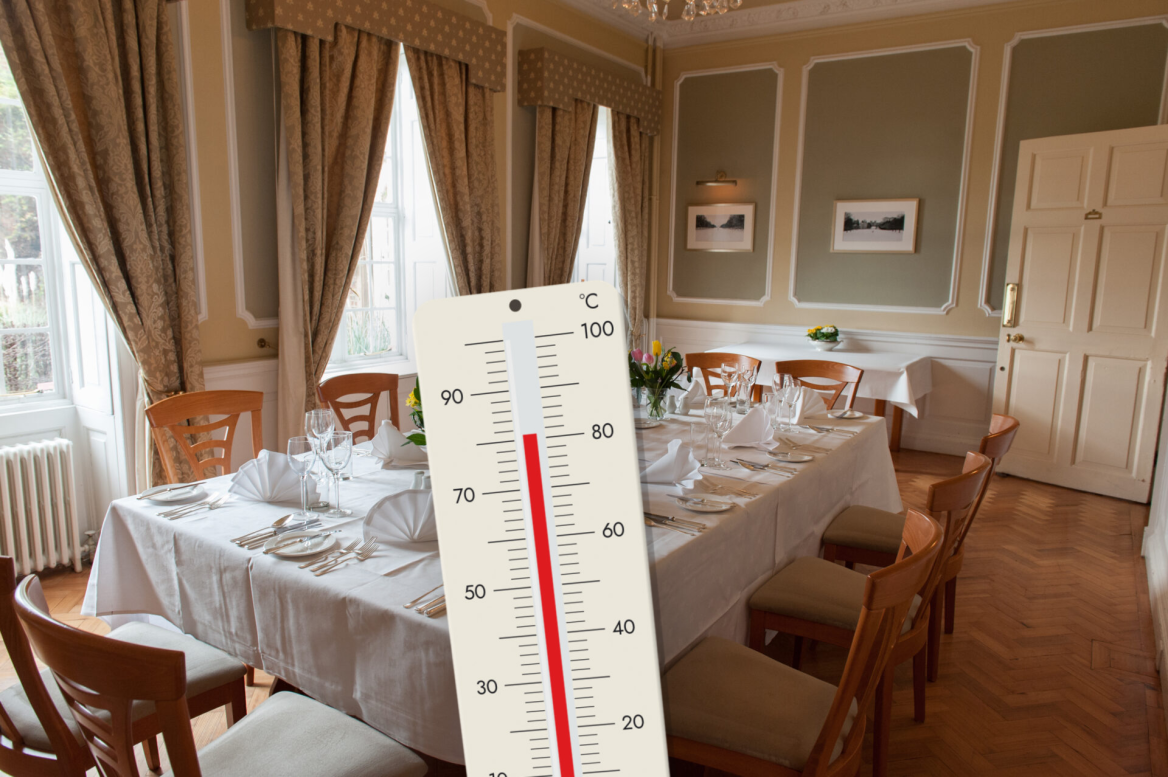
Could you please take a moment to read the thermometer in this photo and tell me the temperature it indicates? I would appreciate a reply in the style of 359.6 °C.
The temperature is 81 °C
